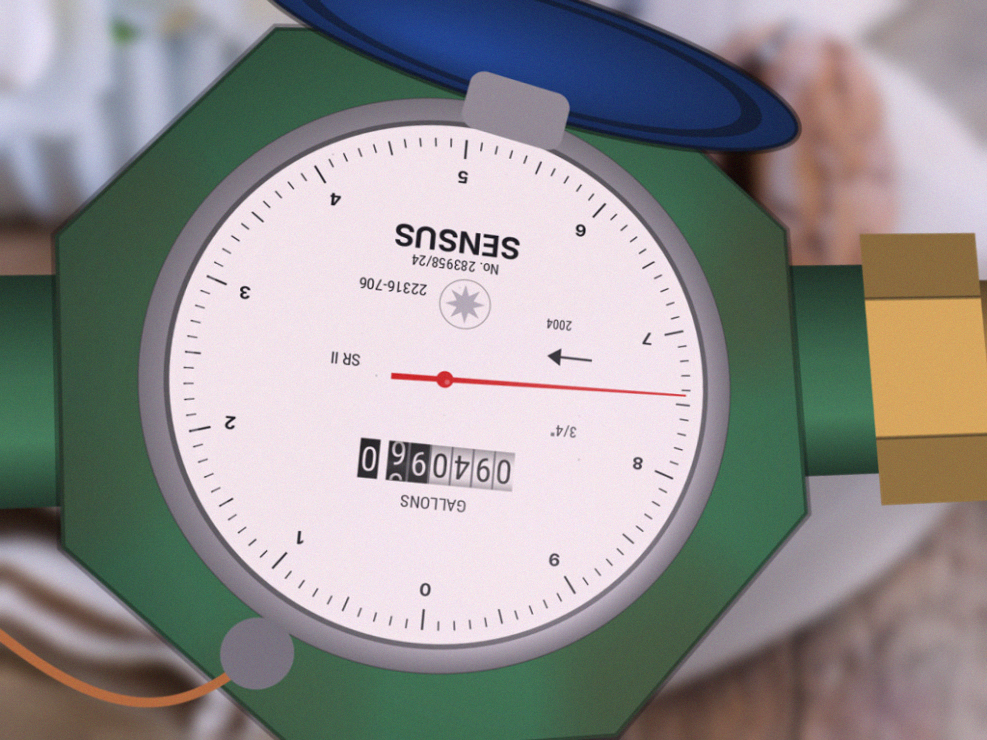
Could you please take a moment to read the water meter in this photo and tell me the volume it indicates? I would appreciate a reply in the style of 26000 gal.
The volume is 940957.4 gal
